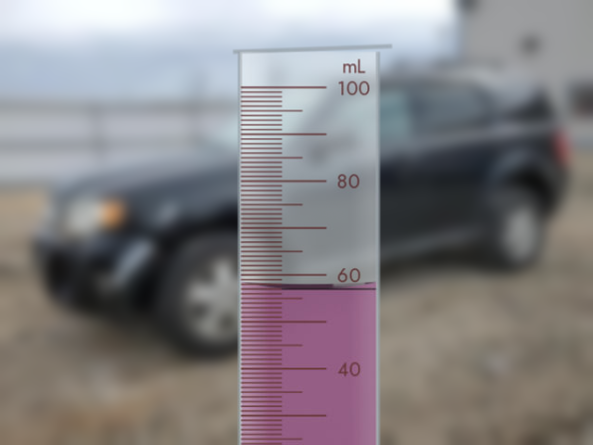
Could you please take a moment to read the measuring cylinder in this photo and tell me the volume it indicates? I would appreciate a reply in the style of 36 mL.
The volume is 57 mL
